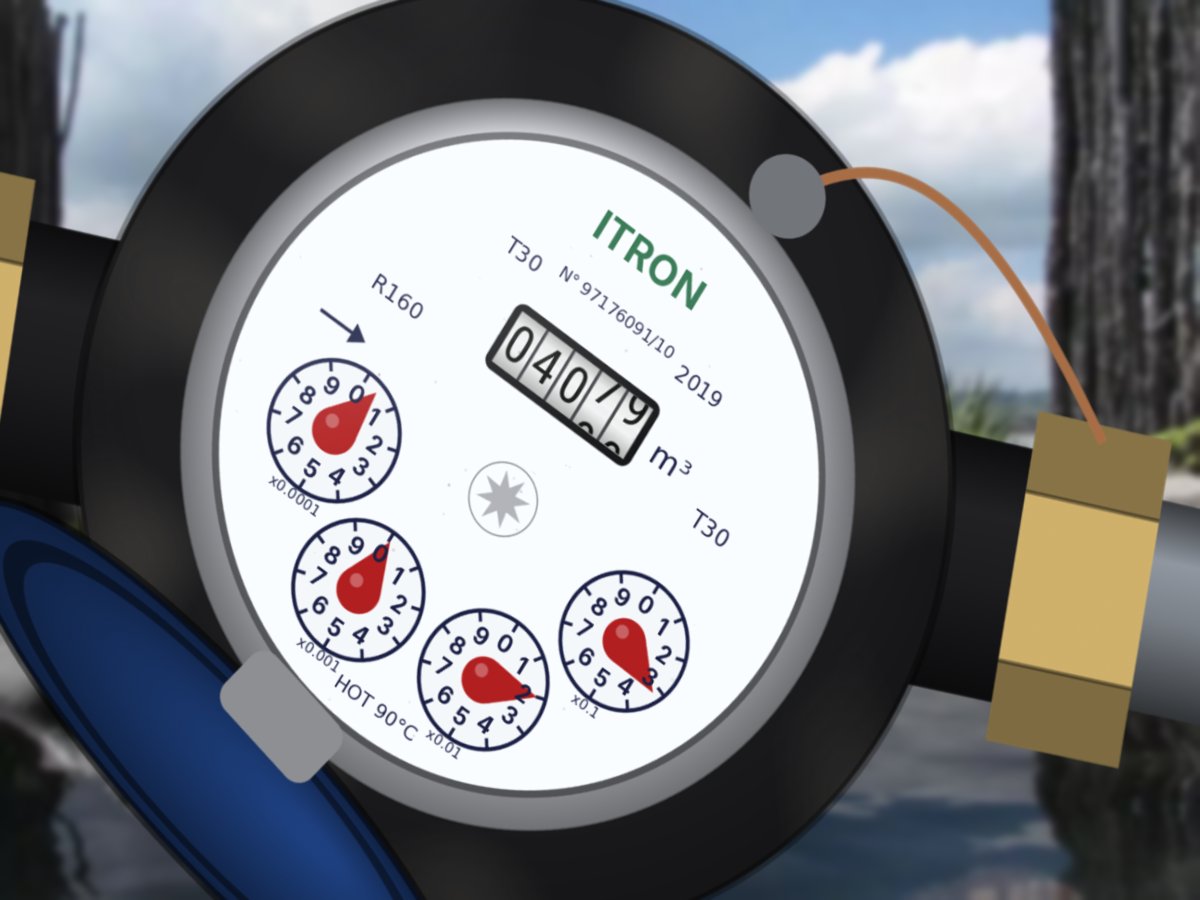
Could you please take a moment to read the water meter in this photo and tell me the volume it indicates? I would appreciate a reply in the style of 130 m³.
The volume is 4079.3200 m³
